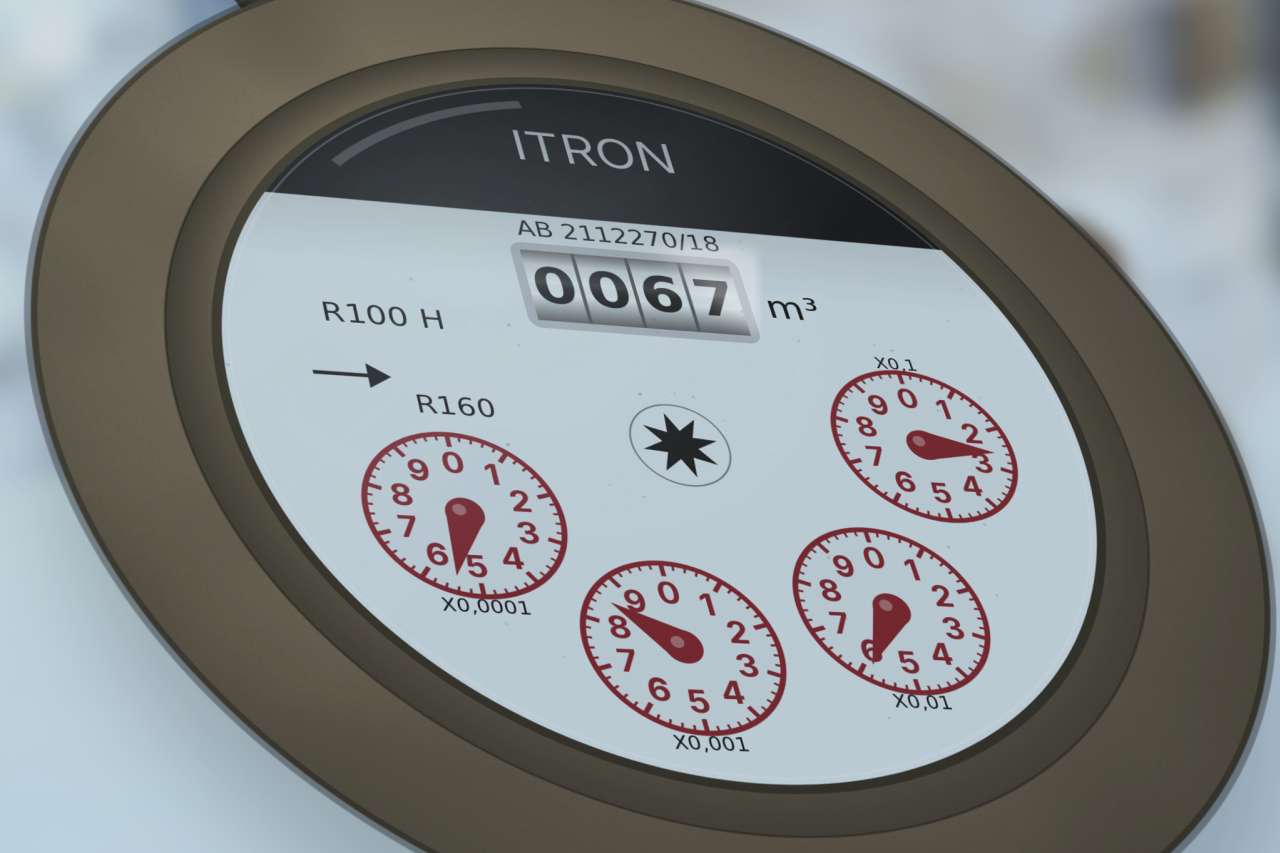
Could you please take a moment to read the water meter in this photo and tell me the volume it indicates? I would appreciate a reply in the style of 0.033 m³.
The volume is 67.2585 m³
